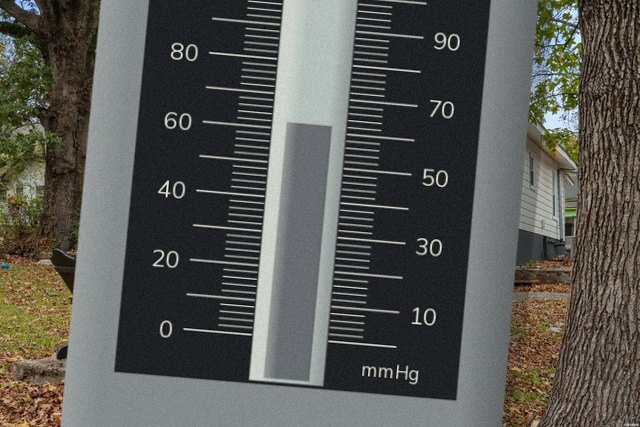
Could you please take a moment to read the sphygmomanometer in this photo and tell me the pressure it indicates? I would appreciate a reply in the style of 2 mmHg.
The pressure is 62 mmHg
